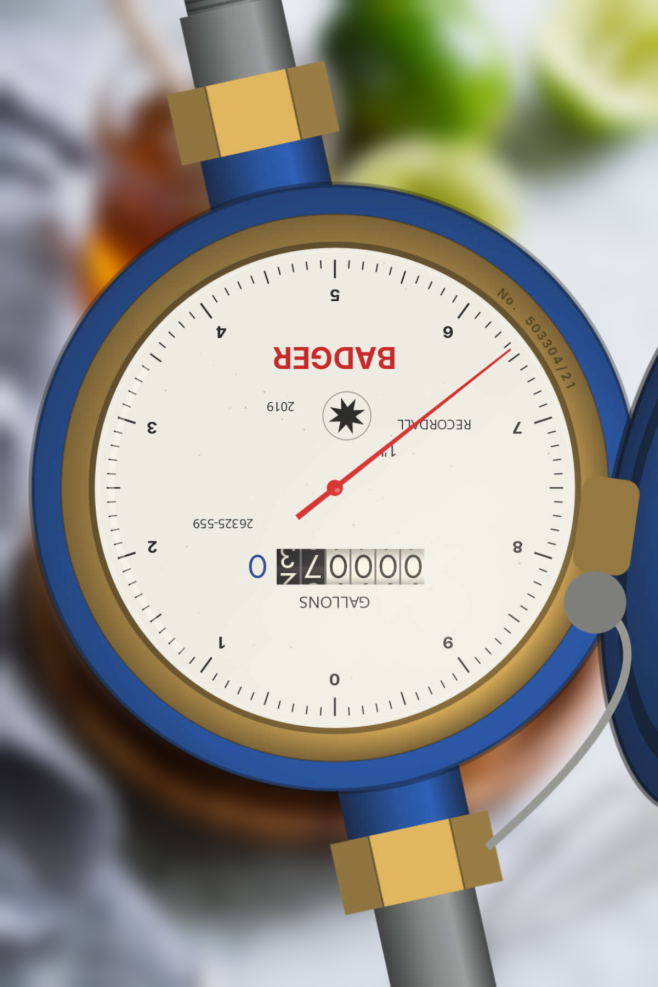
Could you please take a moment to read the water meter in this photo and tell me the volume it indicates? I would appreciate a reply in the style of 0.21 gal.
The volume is 726.4 gal
